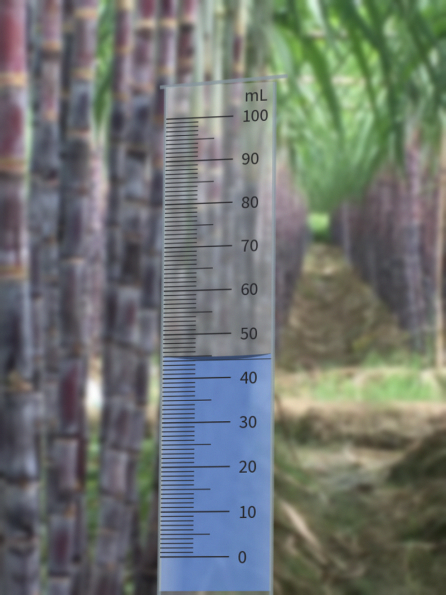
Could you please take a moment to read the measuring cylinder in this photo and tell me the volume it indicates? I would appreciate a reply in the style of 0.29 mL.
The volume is 44 mL
